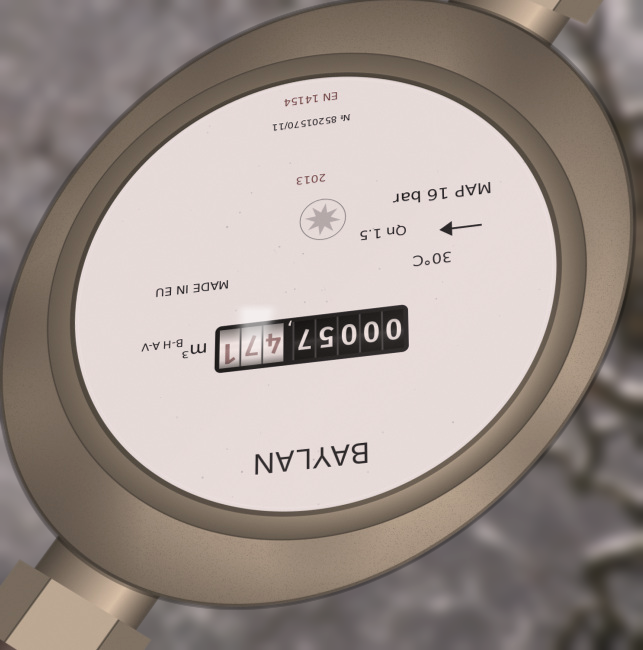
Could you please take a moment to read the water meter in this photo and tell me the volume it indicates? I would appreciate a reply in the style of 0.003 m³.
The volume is 57.471 m³
